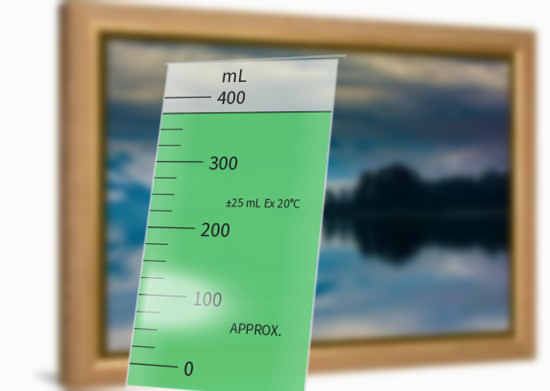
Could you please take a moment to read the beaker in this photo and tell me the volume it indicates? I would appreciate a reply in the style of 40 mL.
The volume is 375 mL
